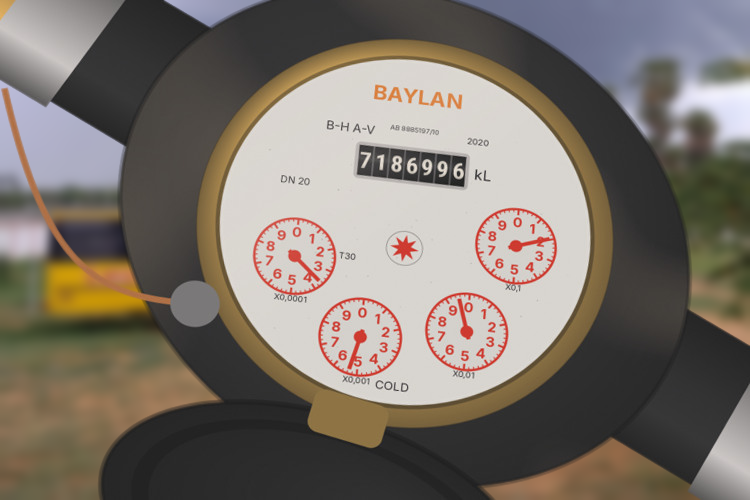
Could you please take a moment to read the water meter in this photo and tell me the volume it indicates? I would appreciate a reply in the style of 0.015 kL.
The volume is 7186996.1953 kL
